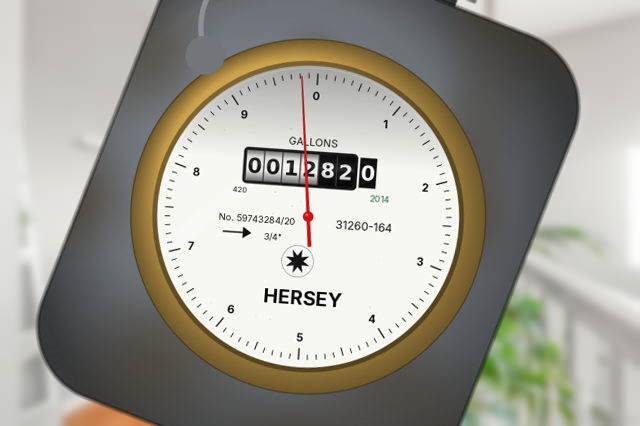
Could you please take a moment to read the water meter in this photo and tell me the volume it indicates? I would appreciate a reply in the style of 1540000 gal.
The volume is 12819.8 gal
